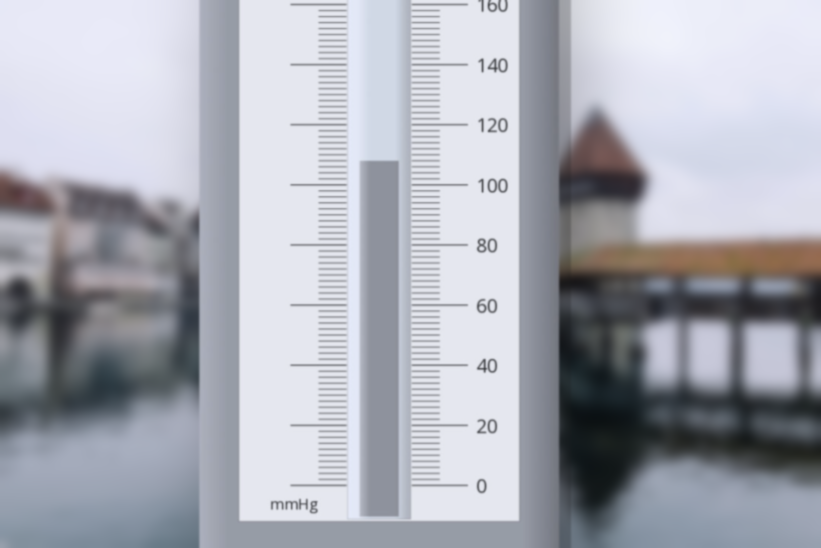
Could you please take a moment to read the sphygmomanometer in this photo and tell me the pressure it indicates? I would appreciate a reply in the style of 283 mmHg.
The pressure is 108 mmHg
